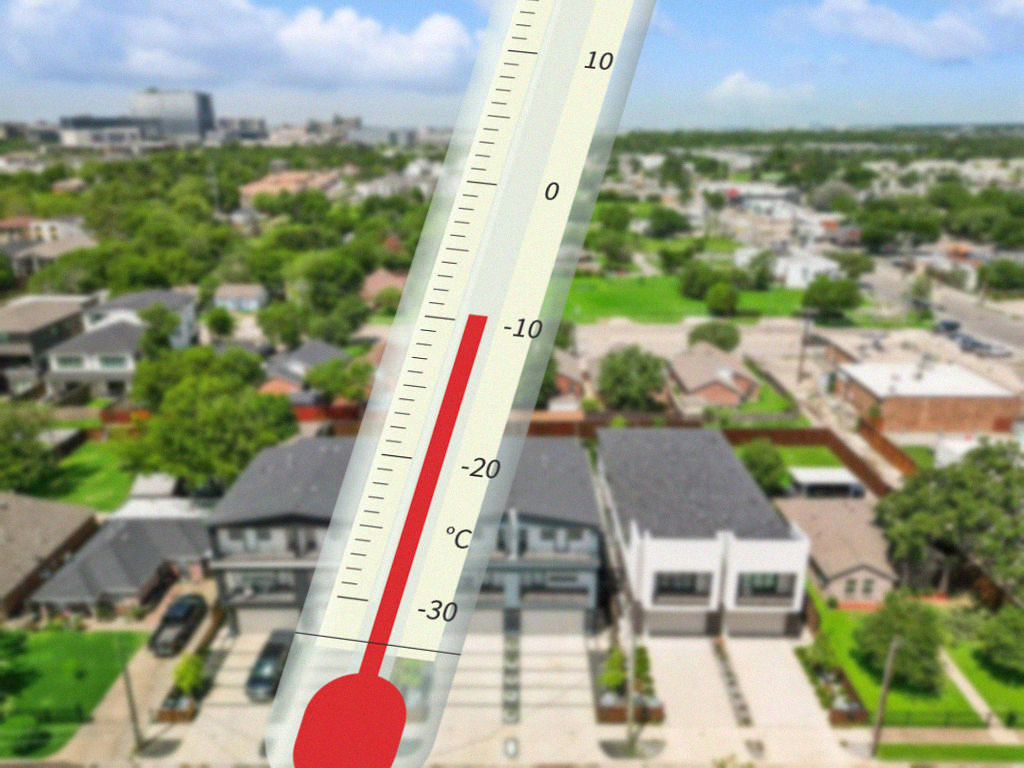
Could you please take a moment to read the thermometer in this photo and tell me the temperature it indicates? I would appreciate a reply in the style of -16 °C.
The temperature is -9.5 °C
